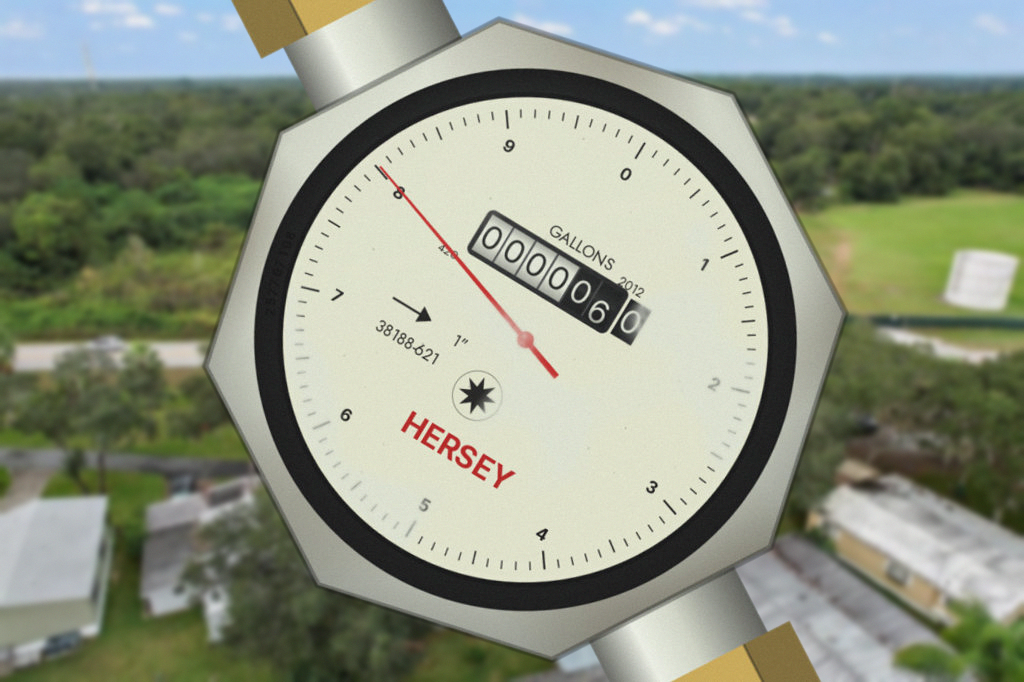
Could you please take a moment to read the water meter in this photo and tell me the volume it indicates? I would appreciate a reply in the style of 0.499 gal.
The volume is 58.0 gal
